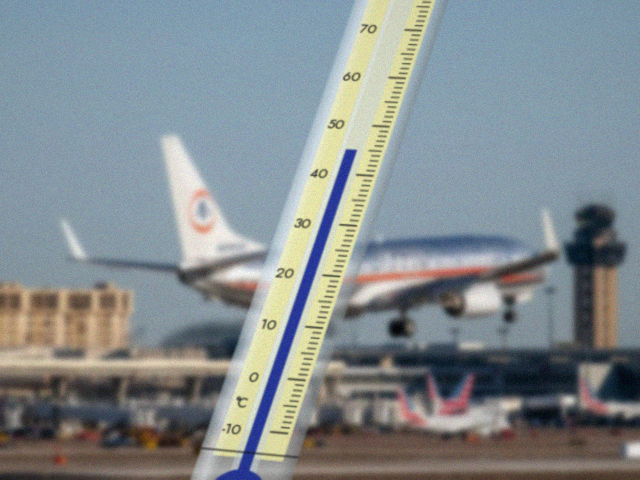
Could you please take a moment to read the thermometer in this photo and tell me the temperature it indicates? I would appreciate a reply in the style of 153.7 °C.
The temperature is 45 °C
